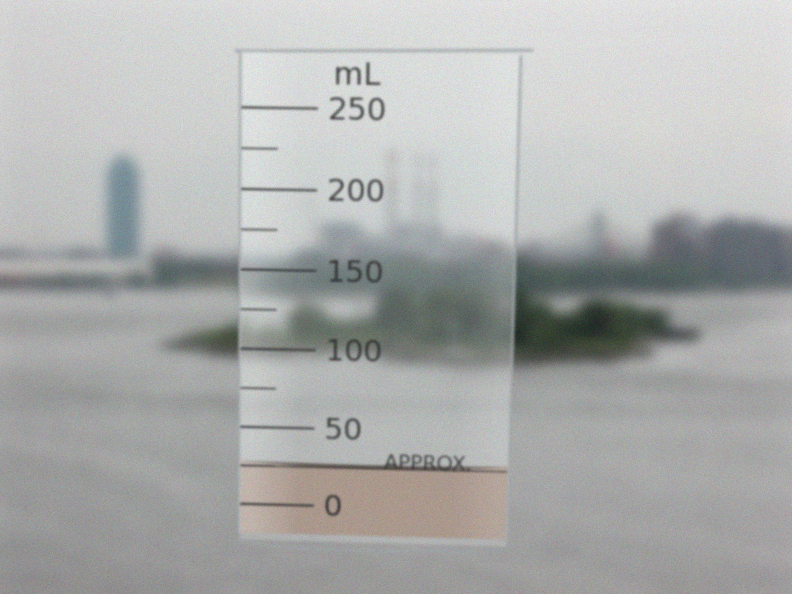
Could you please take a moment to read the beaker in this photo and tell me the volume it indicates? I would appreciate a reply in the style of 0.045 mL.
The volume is 25 mL
